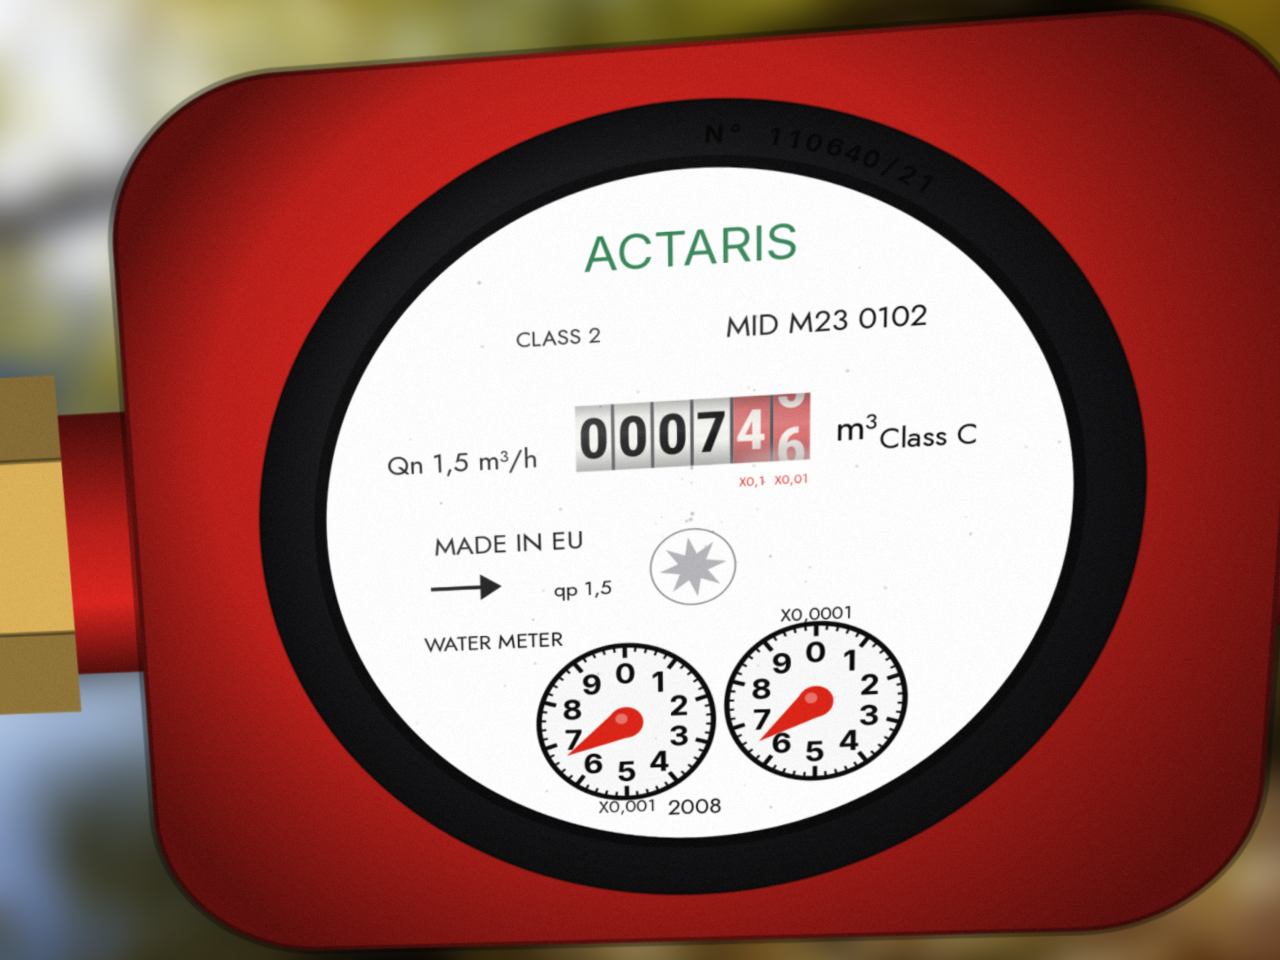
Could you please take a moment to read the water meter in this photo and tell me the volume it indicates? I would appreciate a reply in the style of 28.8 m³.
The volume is 7.4566 m³
